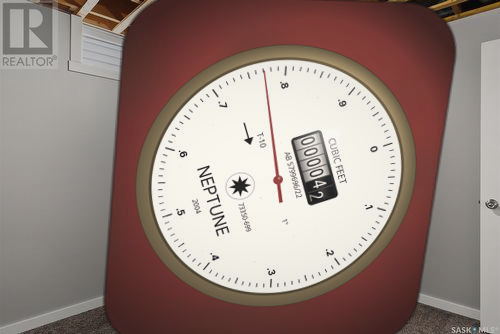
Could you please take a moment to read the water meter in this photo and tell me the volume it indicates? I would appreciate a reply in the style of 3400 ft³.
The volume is 41.77 ft³
